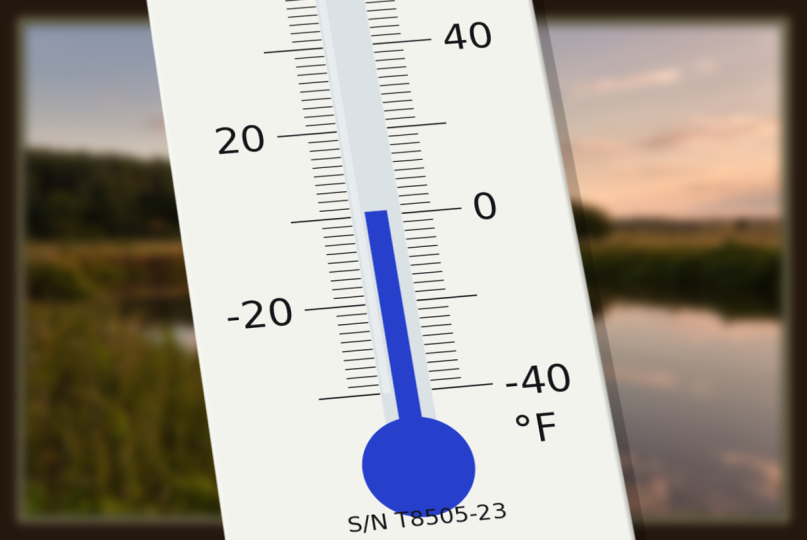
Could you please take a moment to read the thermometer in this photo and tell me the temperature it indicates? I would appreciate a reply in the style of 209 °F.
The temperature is 1 °F
